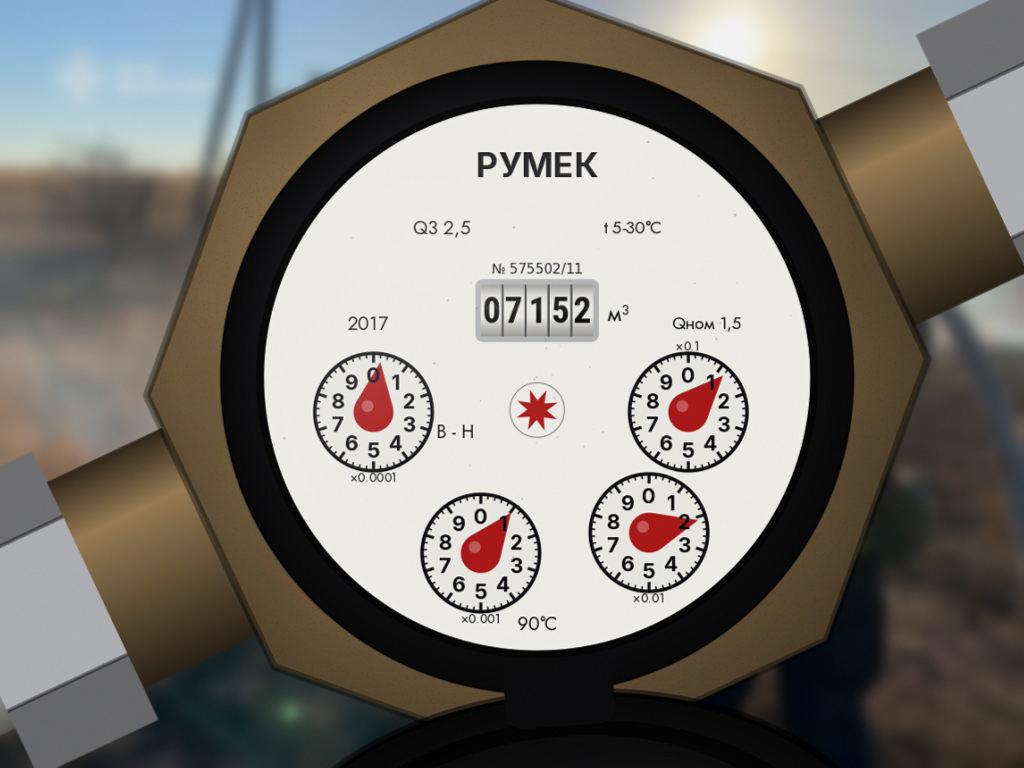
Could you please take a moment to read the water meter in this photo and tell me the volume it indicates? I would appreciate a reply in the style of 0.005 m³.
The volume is 7152.1210 m³
